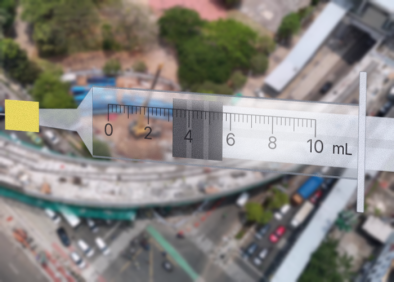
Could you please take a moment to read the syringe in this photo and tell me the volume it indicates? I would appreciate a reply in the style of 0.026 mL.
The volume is 3.2 mL
